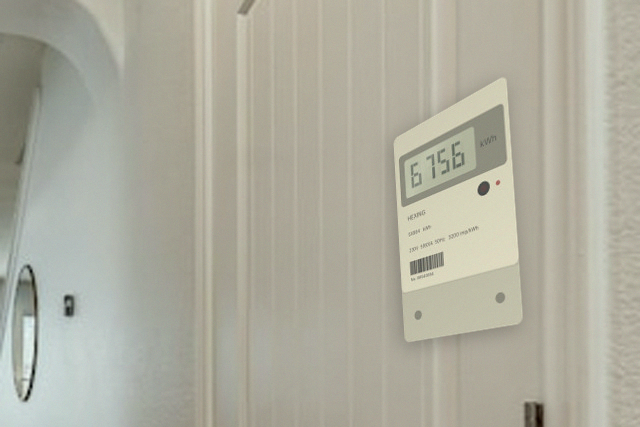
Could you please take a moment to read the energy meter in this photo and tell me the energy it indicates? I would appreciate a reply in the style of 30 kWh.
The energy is 6756 kWh
